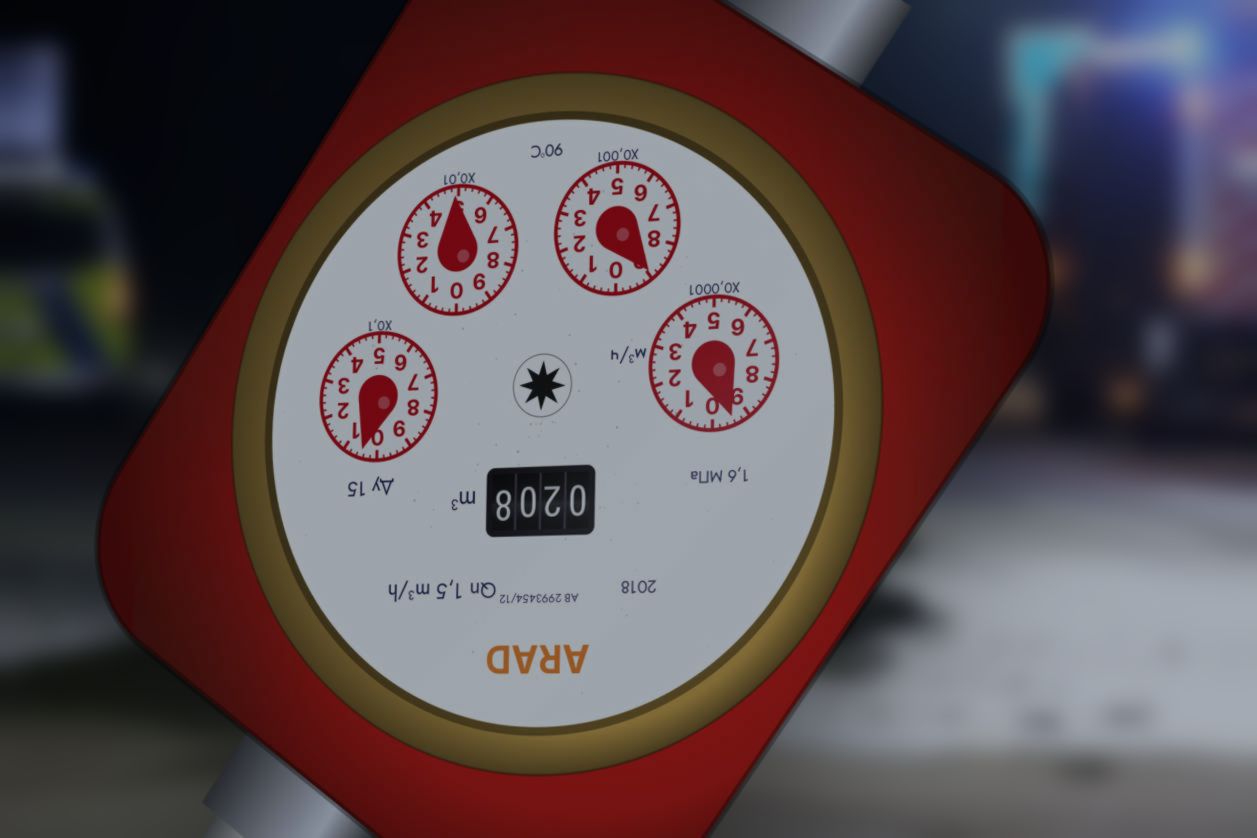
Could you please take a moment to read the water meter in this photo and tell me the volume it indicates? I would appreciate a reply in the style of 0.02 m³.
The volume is 208.0489 m³
